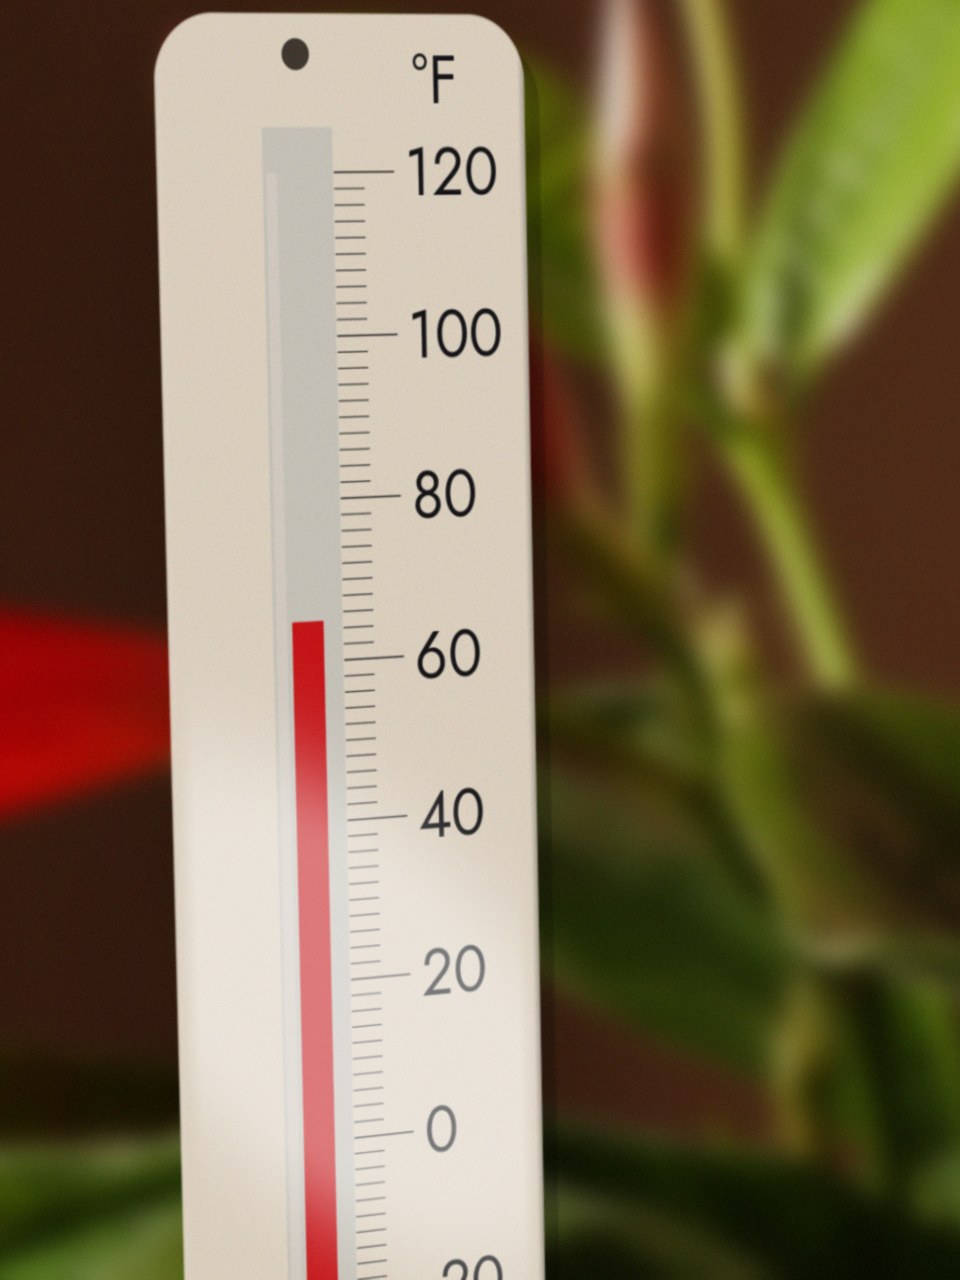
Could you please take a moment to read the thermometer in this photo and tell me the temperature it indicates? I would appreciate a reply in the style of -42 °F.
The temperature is 65 °F
